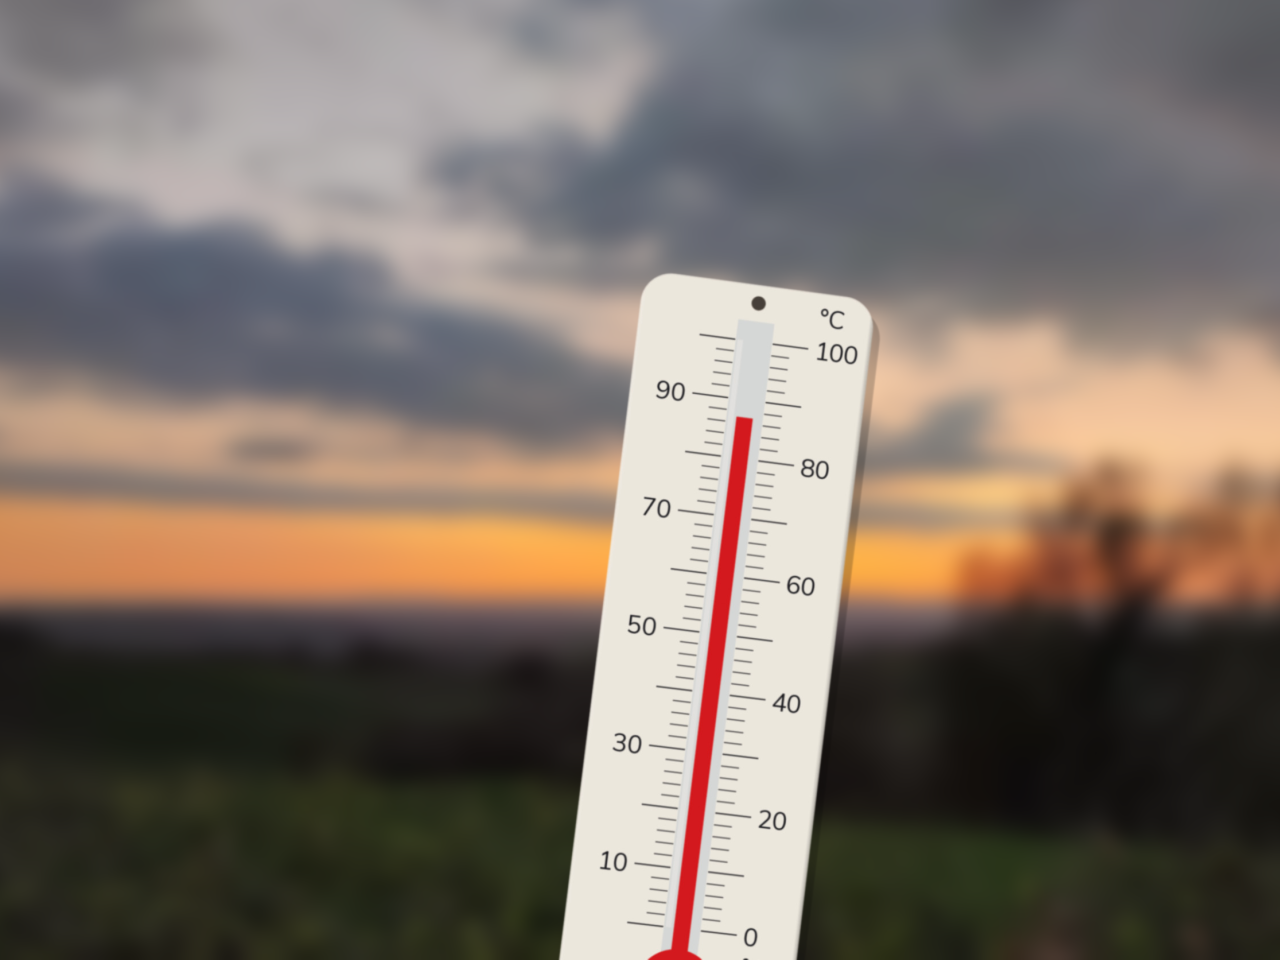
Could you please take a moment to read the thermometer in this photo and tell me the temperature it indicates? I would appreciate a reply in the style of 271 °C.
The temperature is 87 °C
